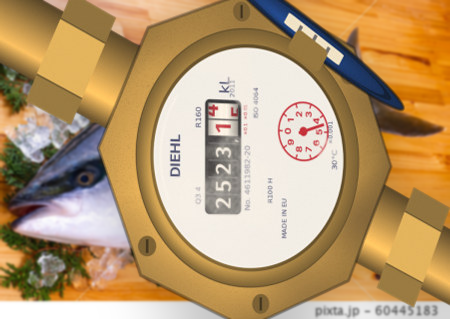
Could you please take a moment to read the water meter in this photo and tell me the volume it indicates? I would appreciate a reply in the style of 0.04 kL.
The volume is 2523.144 kL
